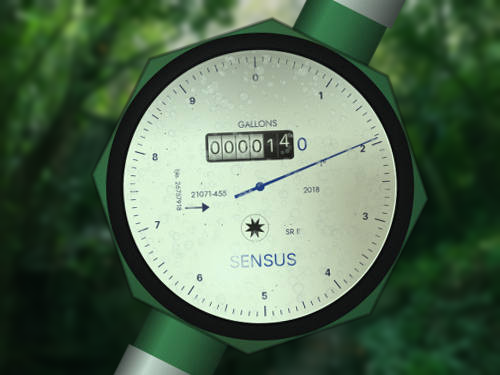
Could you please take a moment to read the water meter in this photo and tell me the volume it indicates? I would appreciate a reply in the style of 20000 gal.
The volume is 141.9 gal
